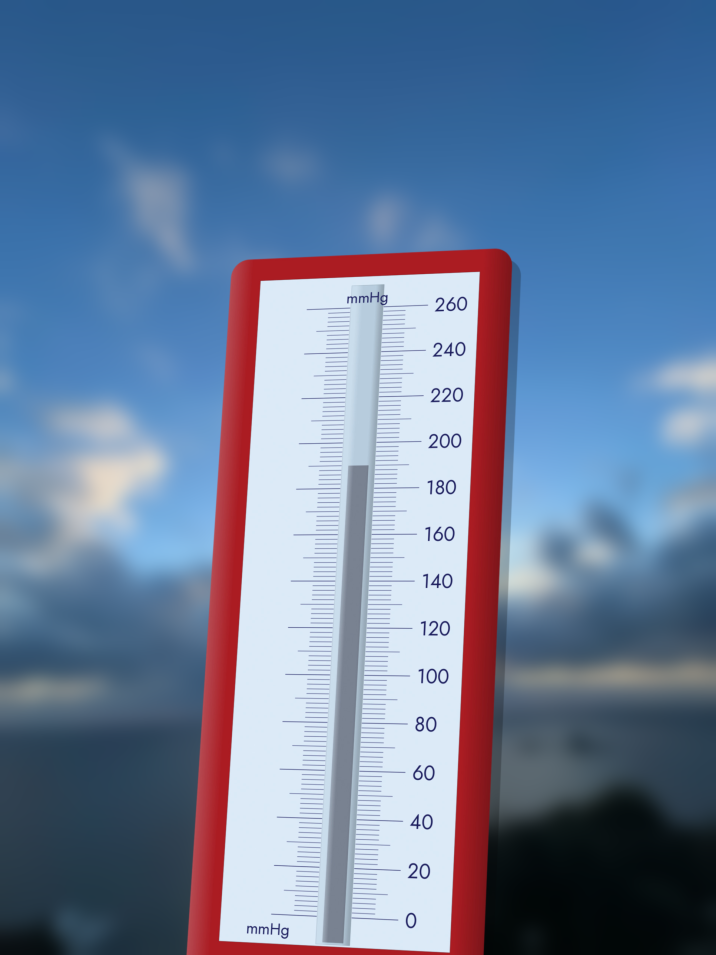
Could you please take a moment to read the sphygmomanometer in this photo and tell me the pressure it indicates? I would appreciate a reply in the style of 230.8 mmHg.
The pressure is 190 mmHg
